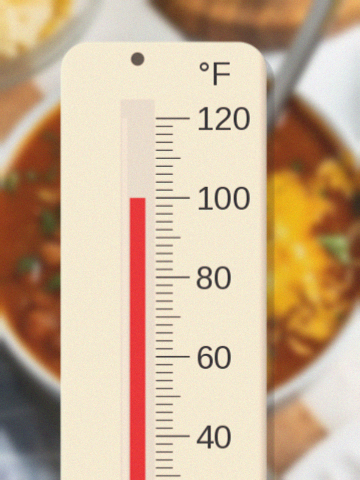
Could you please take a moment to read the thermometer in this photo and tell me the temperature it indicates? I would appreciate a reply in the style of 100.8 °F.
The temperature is 100 °F
